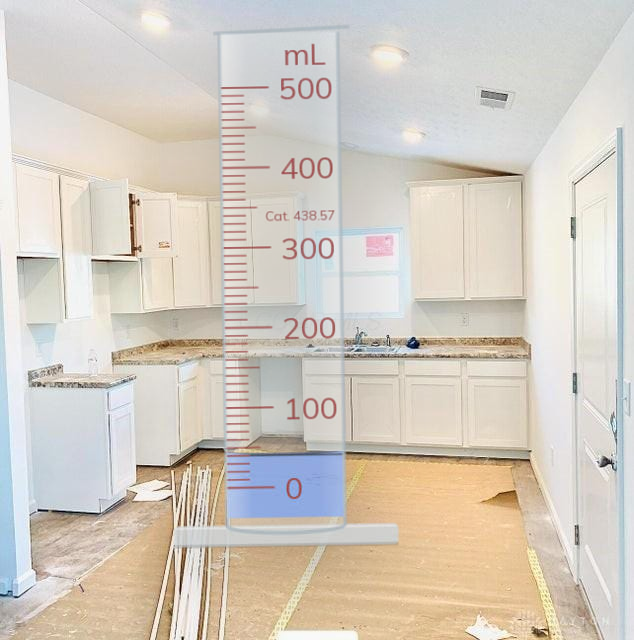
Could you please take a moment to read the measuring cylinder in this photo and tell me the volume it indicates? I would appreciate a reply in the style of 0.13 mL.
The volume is 40 mL
